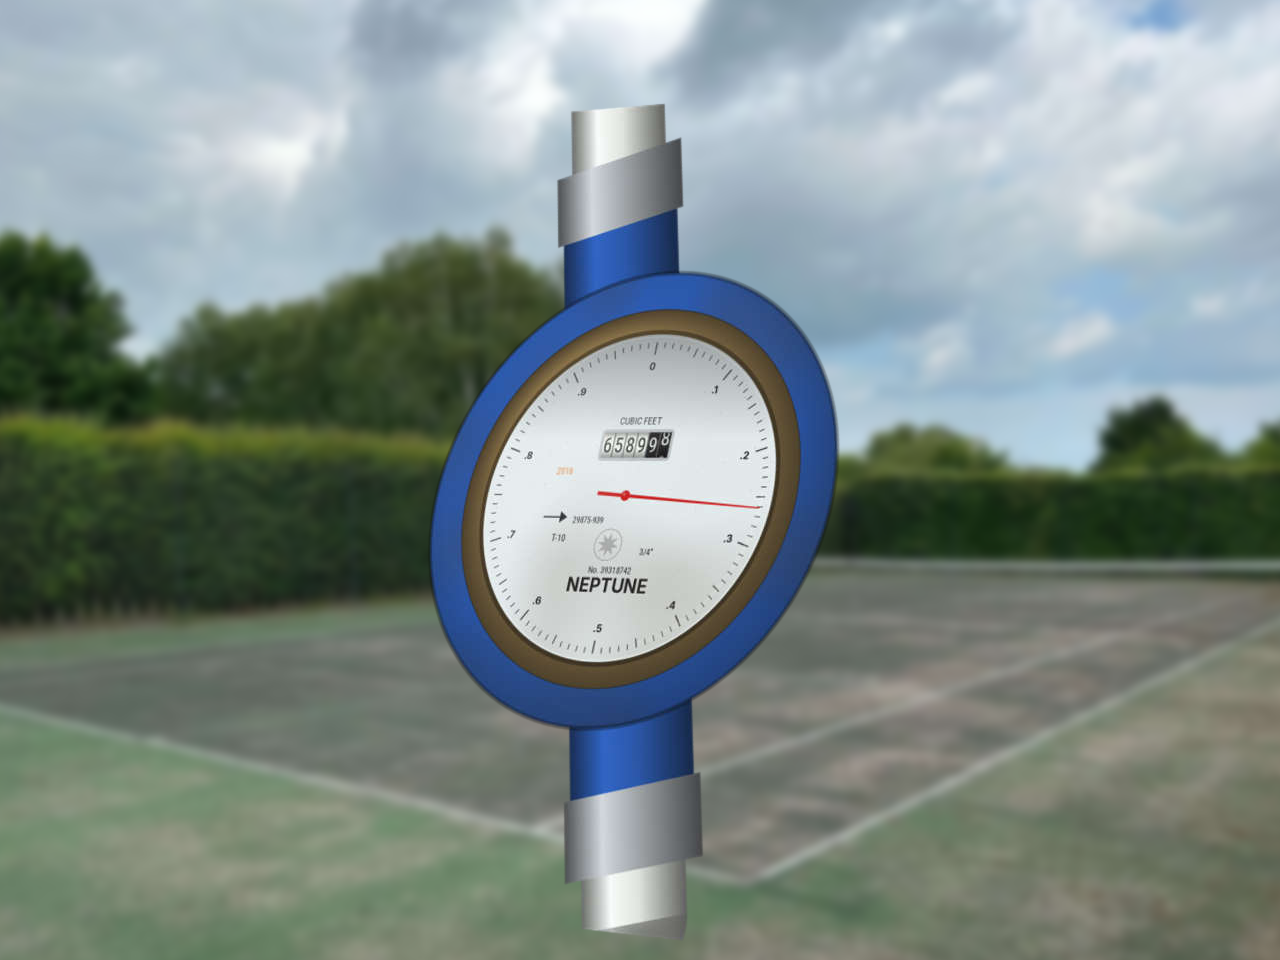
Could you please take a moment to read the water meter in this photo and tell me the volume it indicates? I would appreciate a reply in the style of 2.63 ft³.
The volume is 658998.26 ft³
